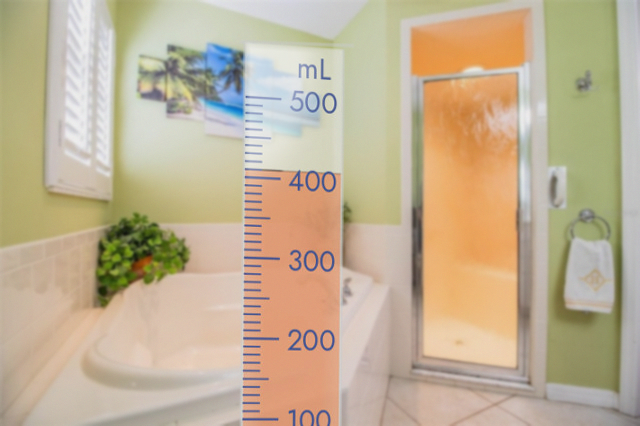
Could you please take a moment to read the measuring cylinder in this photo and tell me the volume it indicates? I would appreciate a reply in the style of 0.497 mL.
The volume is 410 mL
